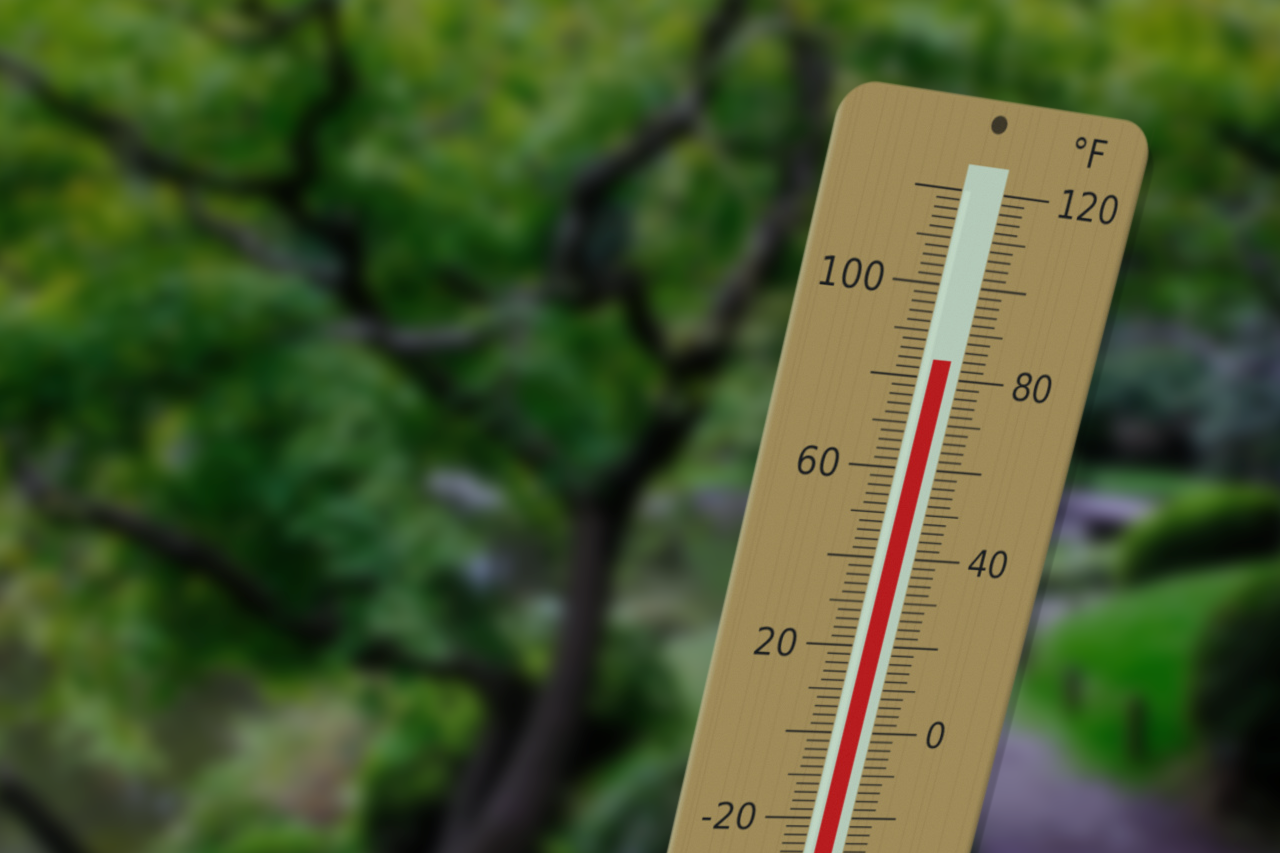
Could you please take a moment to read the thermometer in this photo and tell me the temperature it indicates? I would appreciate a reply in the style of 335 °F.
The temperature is 84 °F
